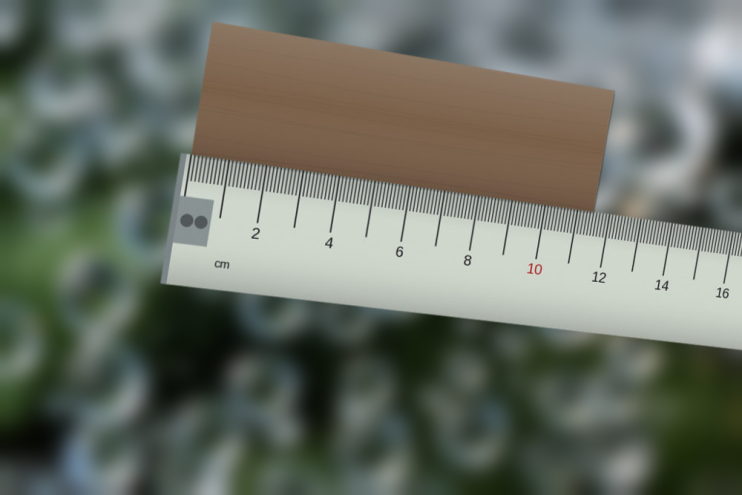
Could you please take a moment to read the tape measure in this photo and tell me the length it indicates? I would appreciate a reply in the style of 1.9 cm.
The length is 11.5 cm
